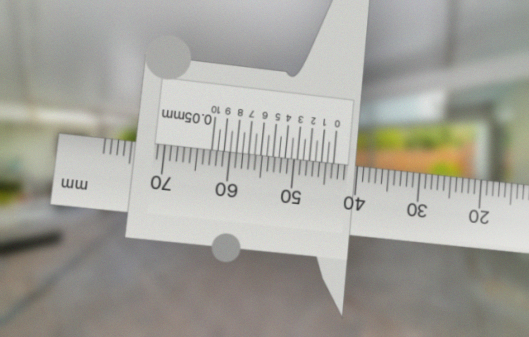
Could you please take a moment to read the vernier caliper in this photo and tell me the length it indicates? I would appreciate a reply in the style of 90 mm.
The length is 43.8 mm
